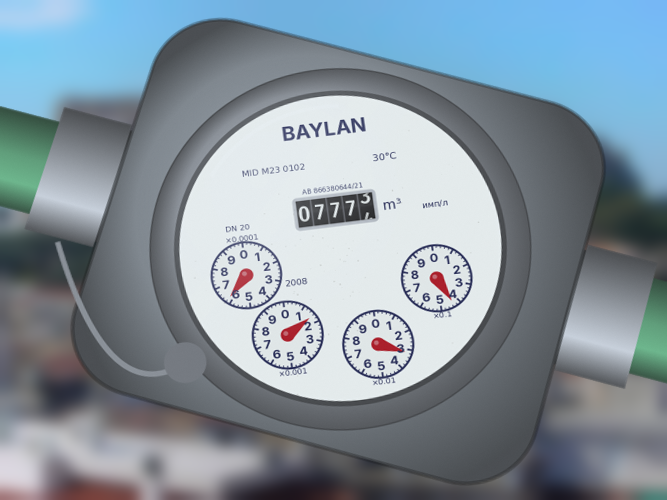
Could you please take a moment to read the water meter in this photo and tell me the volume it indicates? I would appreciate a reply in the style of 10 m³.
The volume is 7773.4316 m³
